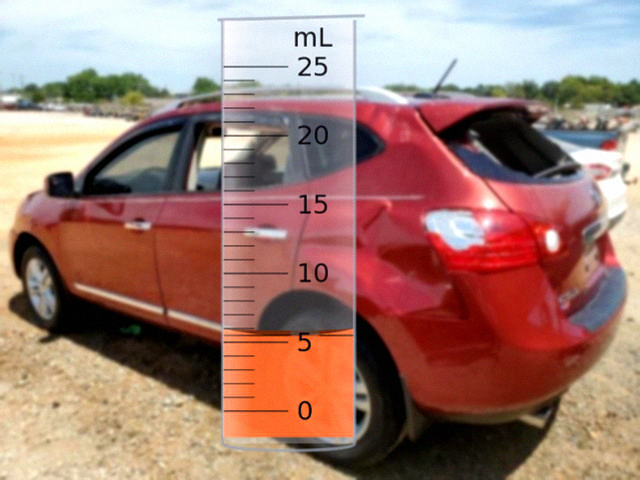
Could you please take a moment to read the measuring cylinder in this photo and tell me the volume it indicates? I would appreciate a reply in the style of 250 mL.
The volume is 5.5 mL
